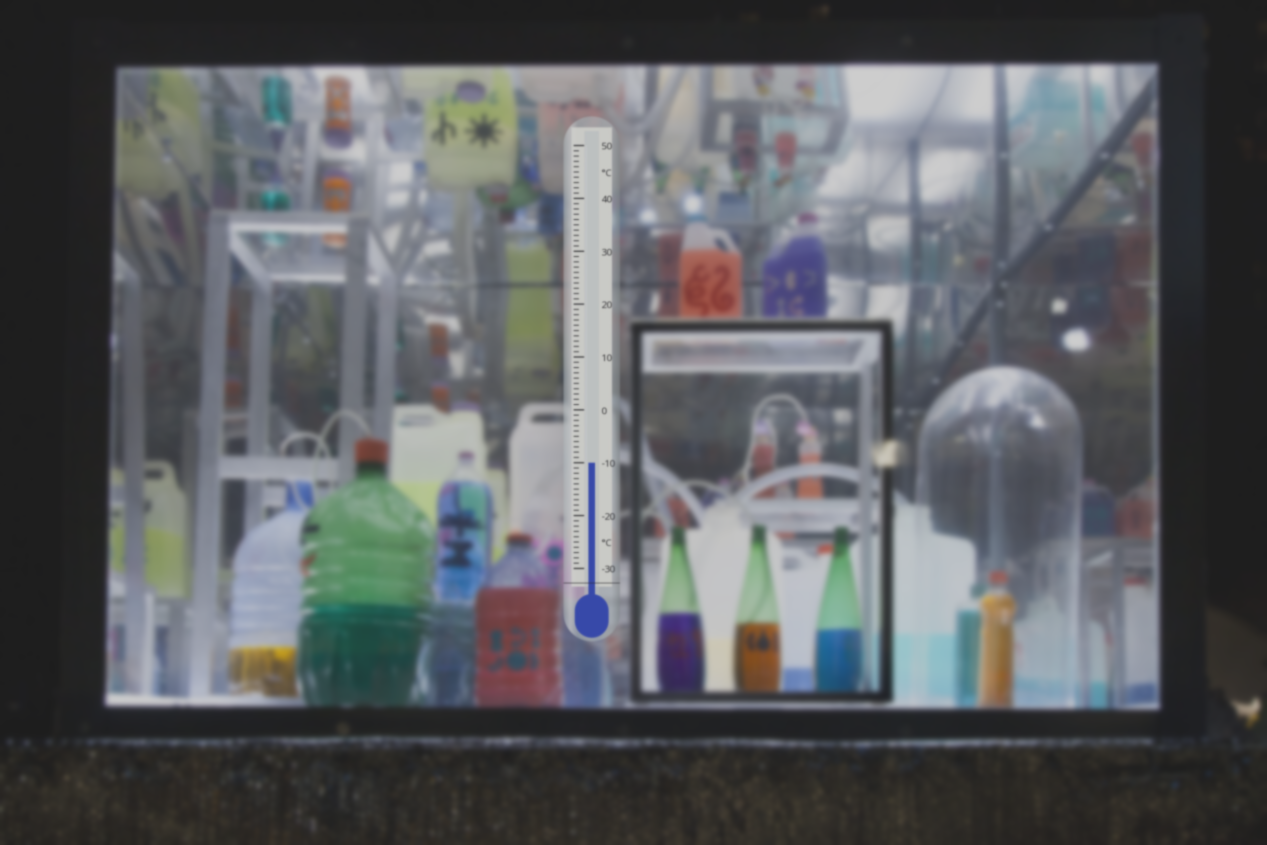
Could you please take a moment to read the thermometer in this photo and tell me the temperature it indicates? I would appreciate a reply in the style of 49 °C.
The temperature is -10 °C
